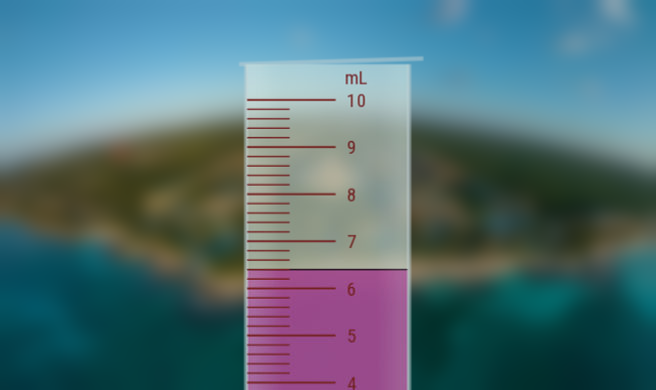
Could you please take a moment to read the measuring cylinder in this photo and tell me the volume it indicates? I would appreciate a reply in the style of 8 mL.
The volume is 6.4 mL
